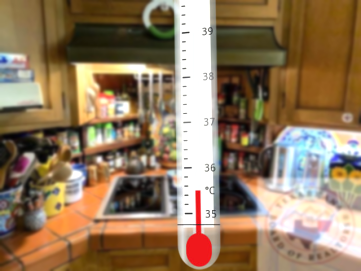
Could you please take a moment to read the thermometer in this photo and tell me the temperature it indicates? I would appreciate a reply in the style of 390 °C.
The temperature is 35.5 °C
